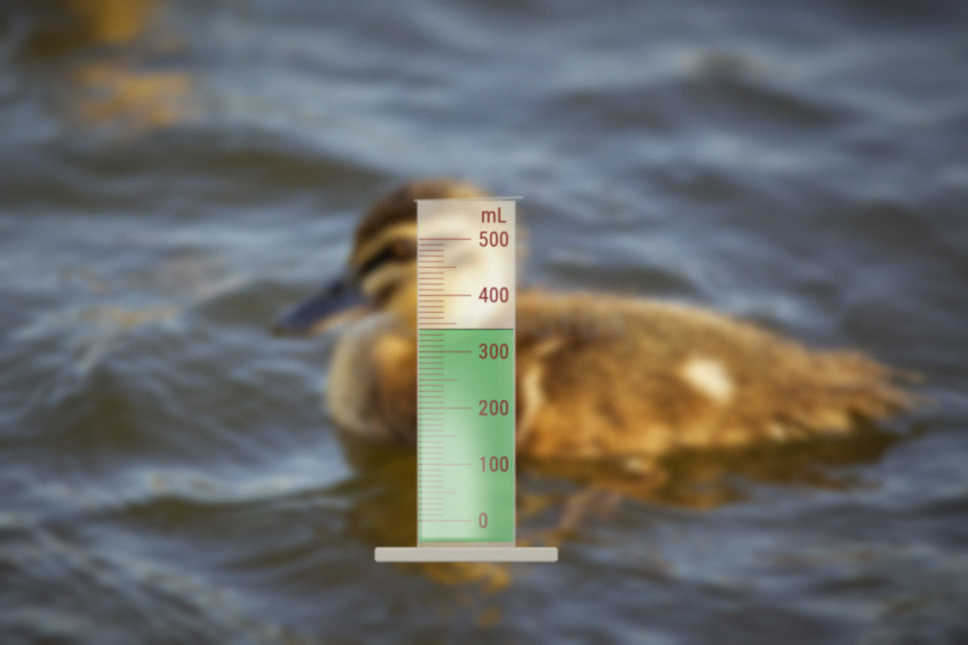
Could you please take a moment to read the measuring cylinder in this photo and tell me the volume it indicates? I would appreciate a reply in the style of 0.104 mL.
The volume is 340 mL
